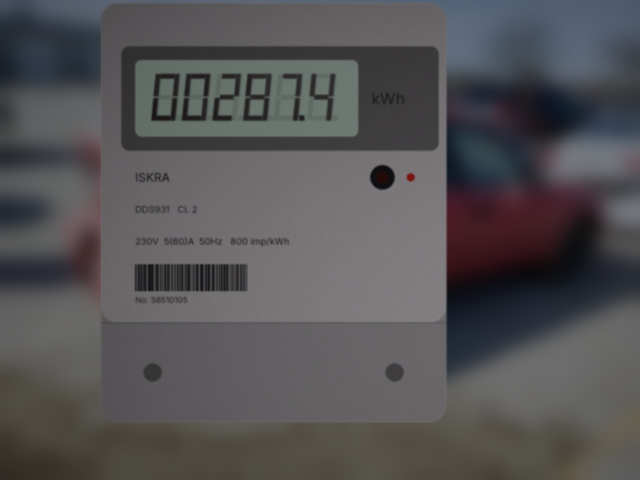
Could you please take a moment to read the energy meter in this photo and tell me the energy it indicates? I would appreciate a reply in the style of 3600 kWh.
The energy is 287.4 kWh
